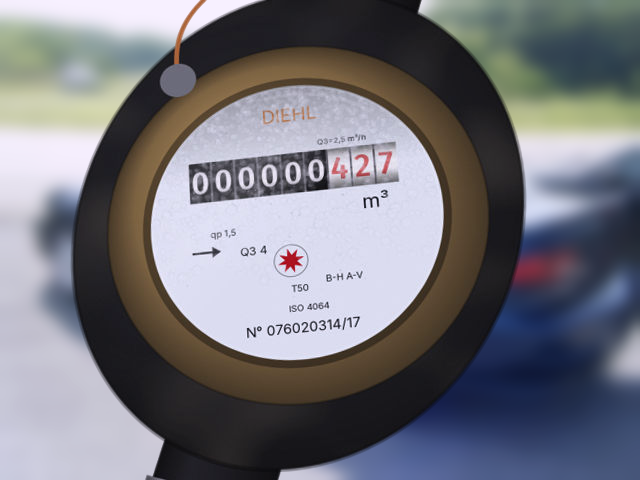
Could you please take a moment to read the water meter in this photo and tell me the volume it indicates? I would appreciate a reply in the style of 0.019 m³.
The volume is 0.427 m³
